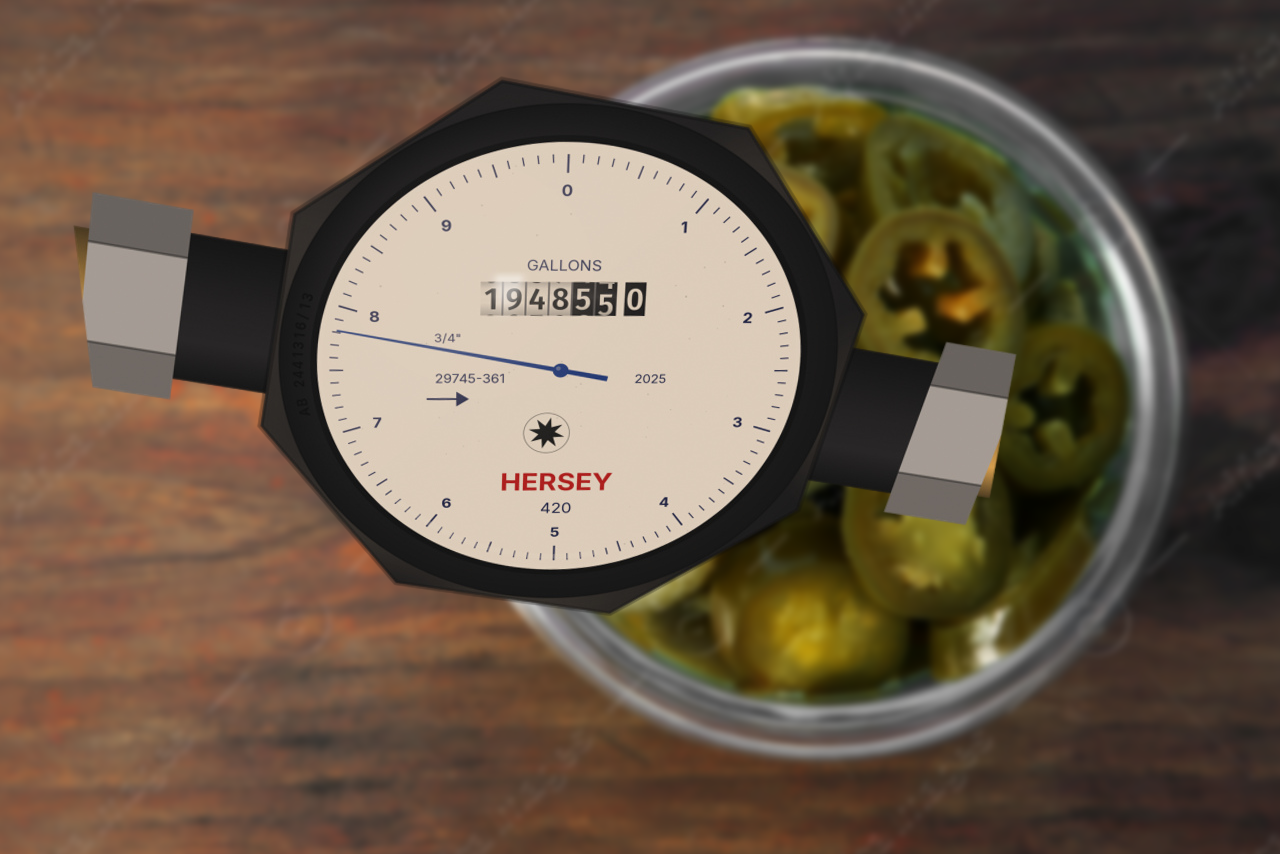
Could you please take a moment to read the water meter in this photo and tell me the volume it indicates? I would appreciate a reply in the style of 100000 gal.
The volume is 1948547.8 gal
